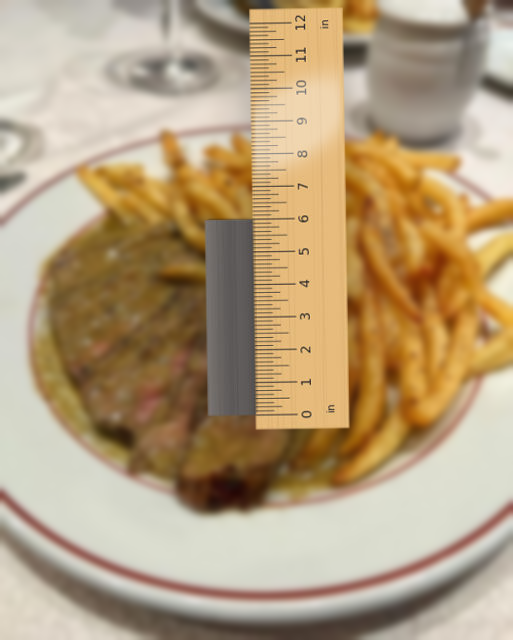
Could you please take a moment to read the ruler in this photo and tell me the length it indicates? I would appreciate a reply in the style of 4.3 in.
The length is 6 in
